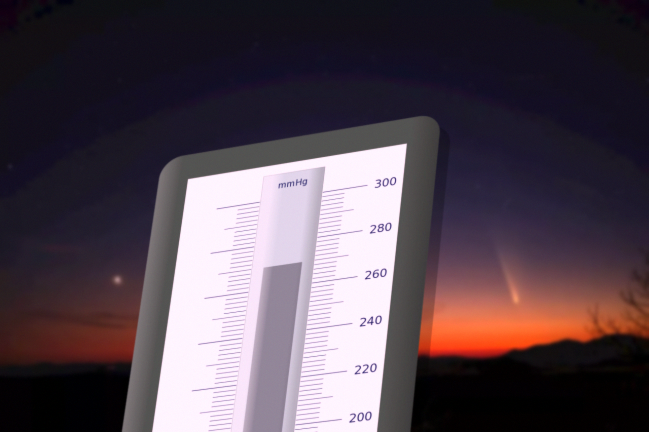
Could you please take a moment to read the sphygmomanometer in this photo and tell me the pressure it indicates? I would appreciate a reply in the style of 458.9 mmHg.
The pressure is 270 mmHg
